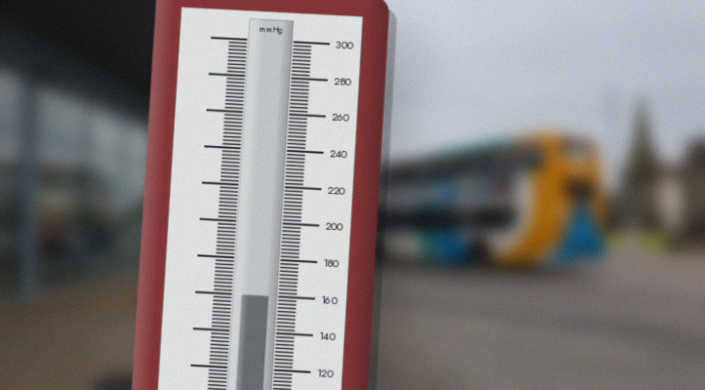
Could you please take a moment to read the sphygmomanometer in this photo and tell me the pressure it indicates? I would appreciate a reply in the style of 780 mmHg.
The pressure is 160 mmHg
